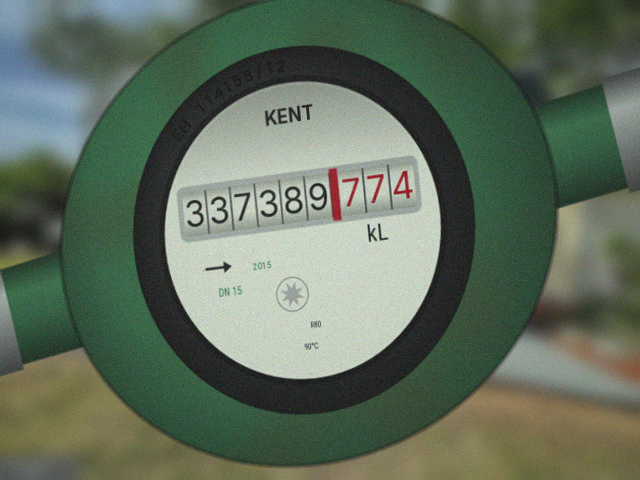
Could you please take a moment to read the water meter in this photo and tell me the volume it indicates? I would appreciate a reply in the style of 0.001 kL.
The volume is 337389.774 kL
